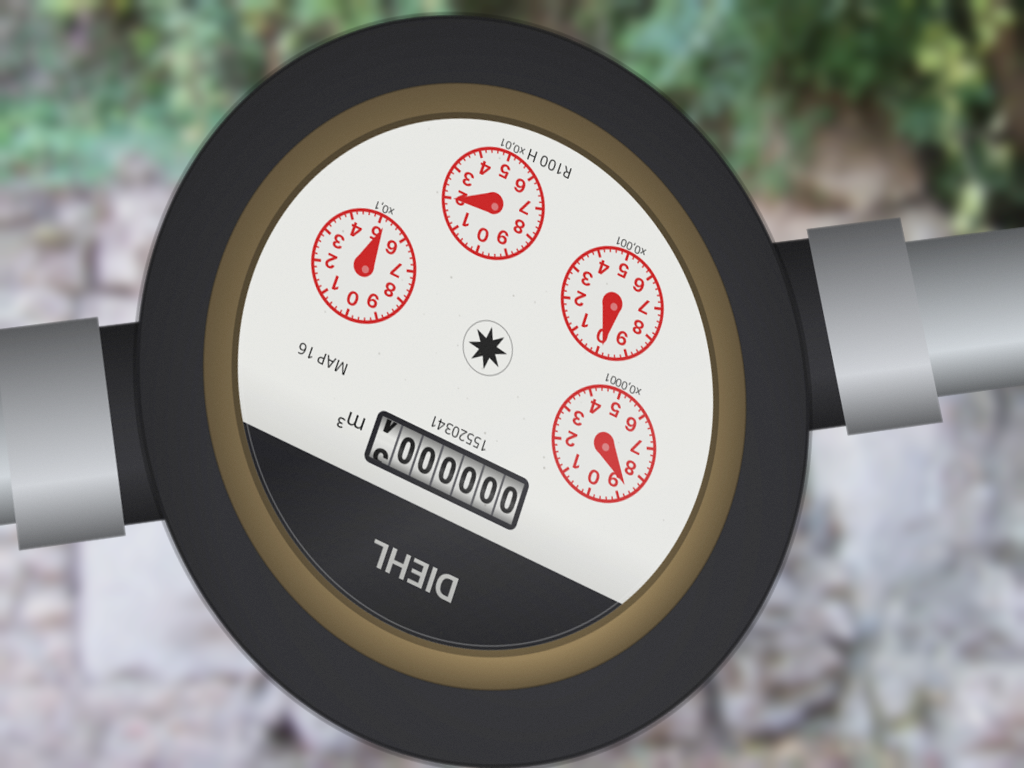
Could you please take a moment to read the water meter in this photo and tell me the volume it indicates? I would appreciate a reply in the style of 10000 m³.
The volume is 3.5198 m³
